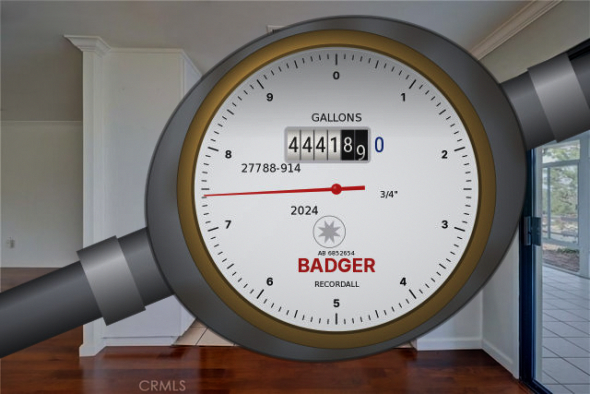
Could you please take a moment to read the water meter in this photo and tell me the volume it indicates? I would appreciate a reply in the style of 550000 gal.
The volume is 4441887.4 gal
